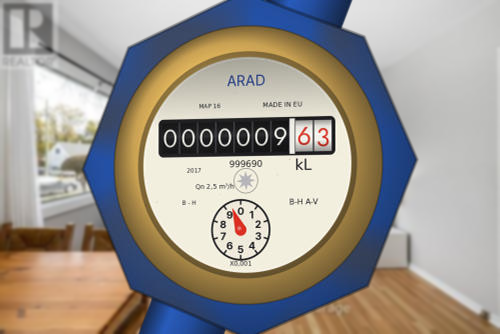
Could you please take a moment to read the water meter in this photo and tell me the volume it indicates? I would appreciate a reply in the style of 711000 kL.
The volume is 9.629 kL
